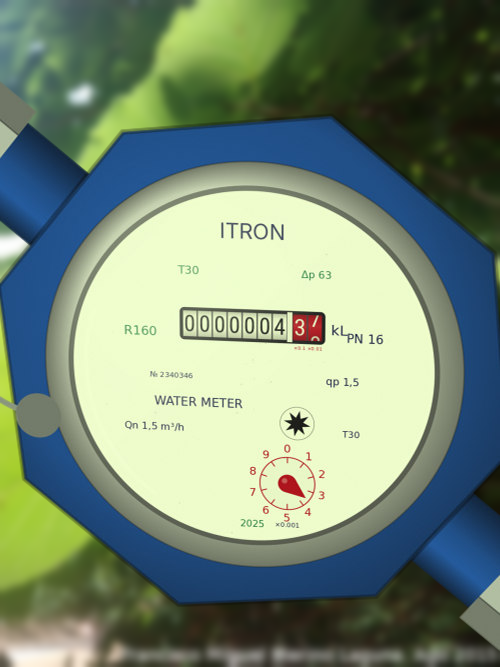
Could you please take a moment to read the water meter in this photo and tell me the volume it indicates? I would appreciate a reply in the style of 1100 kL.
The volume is 4.373 kL
